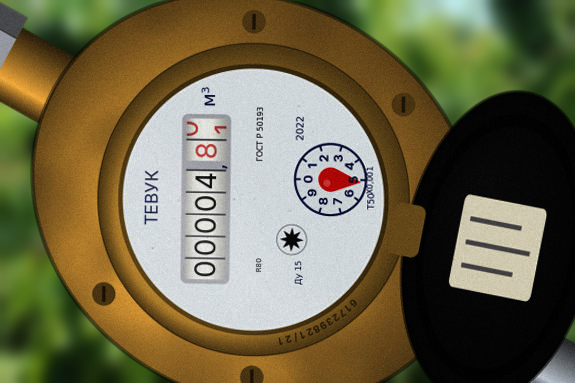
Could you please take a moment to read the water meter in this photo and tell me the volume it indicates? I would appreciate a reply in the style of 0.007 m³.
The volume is 4.805 m³
